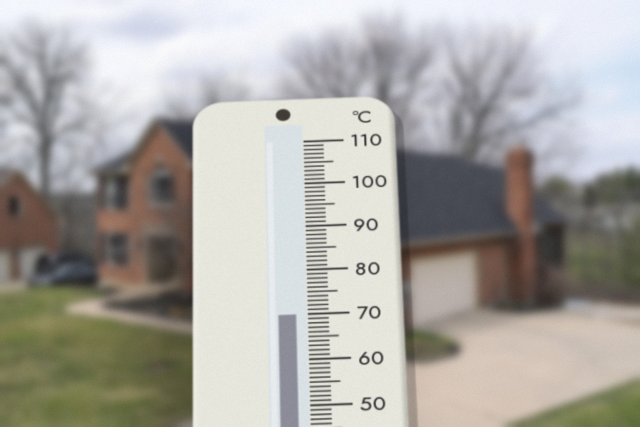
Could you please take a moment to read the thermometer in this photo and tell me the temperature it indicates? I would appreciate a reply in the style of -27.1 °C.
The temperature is 70 °C
